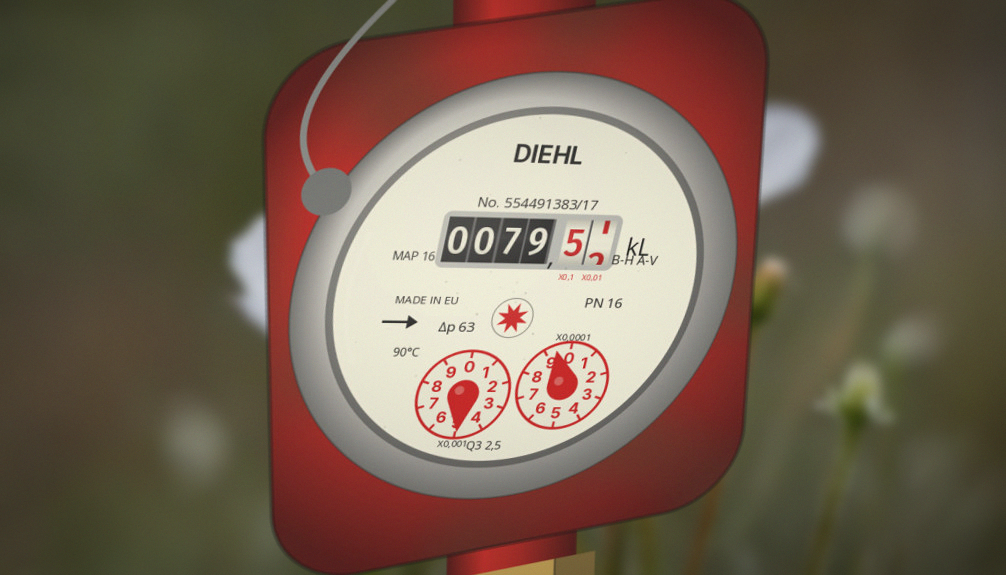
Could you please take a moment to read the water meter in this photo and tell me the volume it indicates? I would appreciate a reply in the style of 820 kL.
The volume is 79.5149 kL
